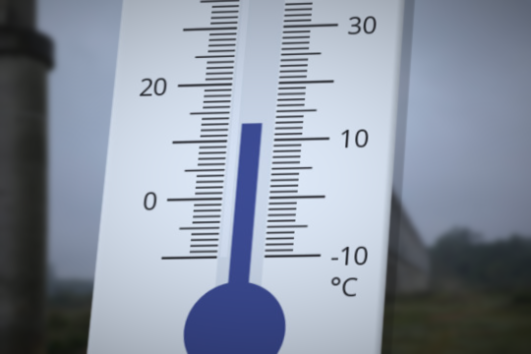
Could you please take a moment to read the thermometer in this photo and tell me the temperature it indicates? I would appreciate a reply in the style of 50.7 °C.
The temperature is 13 °C
